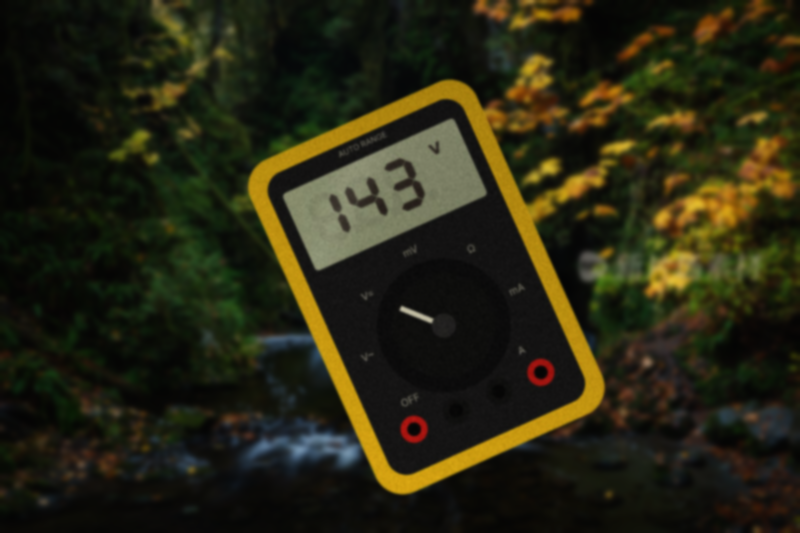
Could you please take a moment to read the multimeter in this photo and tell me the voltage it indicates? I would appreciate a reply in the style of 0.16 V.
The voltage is 143 V
